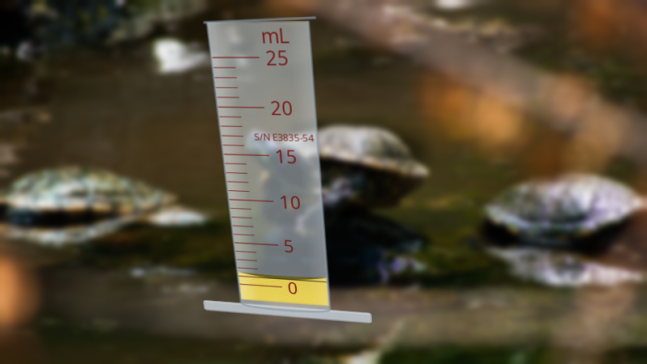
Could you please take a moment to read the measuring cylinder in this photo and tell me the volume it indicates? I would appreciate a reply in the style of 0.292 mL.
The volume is 1 mL
